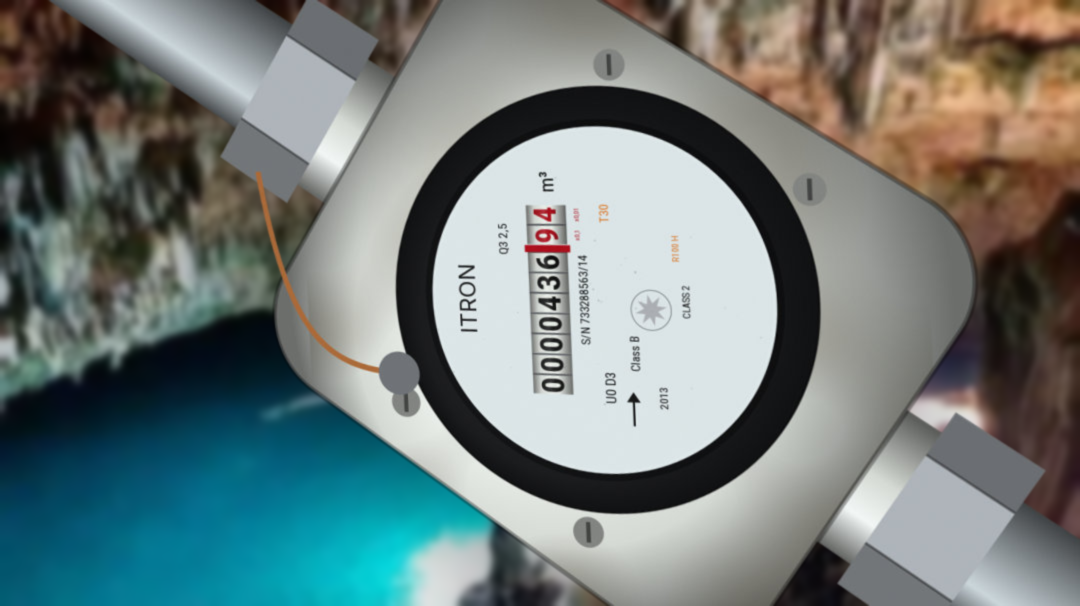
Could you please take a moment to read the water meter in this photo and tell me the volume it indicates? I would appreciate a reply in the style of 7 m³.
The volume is 436.94 m³
